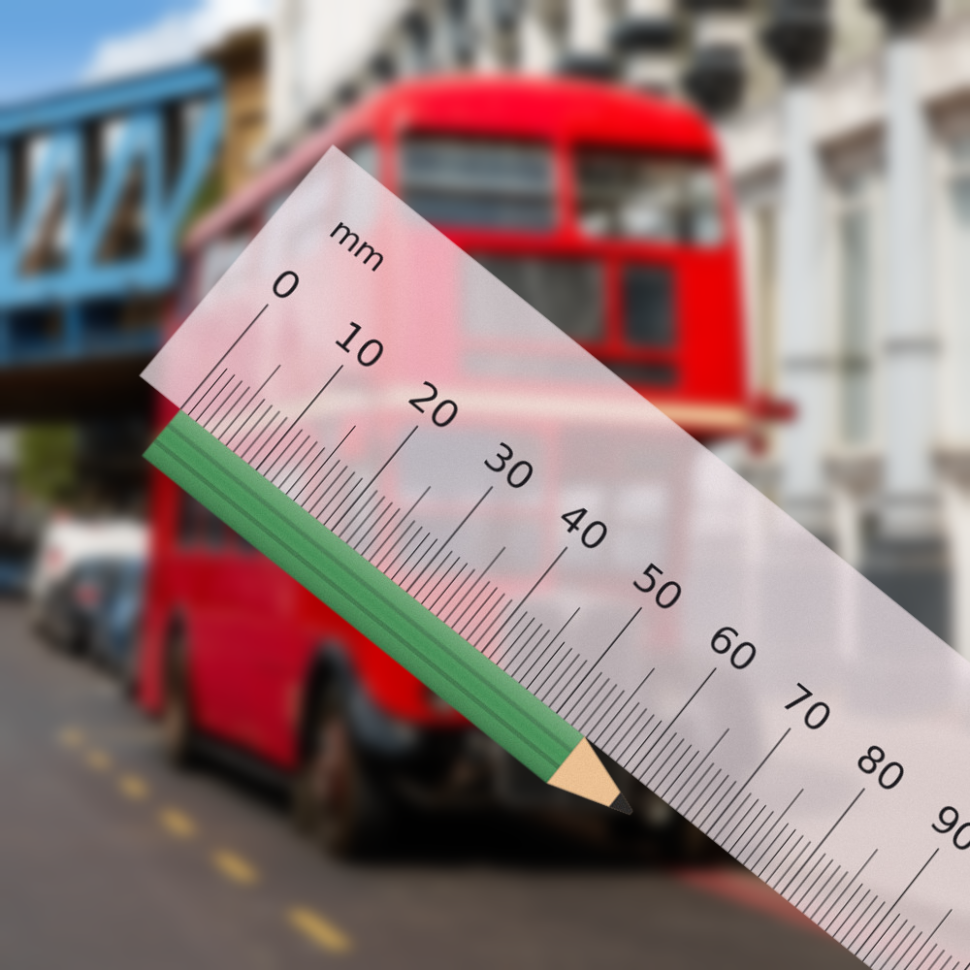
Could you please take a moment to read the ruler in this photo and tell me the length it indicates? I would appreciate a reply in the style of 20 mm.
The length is 62.5 mm
